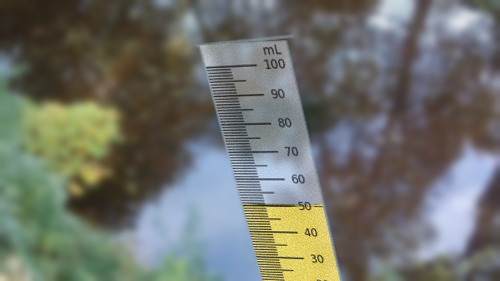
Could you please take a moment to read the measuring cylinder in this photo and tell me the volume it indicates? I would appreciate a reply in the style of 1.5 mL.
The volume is 50 mL
